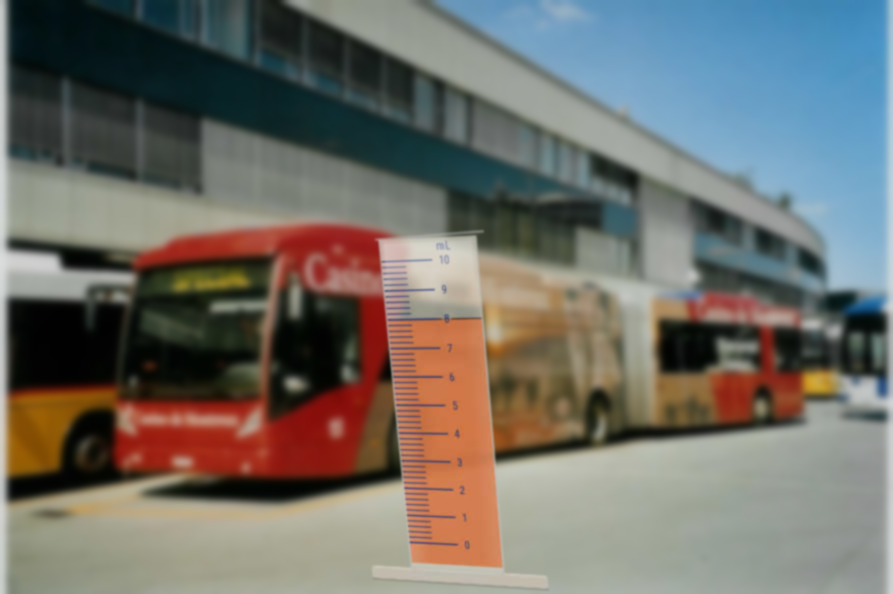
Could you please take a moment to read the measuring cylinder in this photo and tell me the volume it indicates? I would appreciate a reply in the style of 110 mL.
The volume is 8 mL
